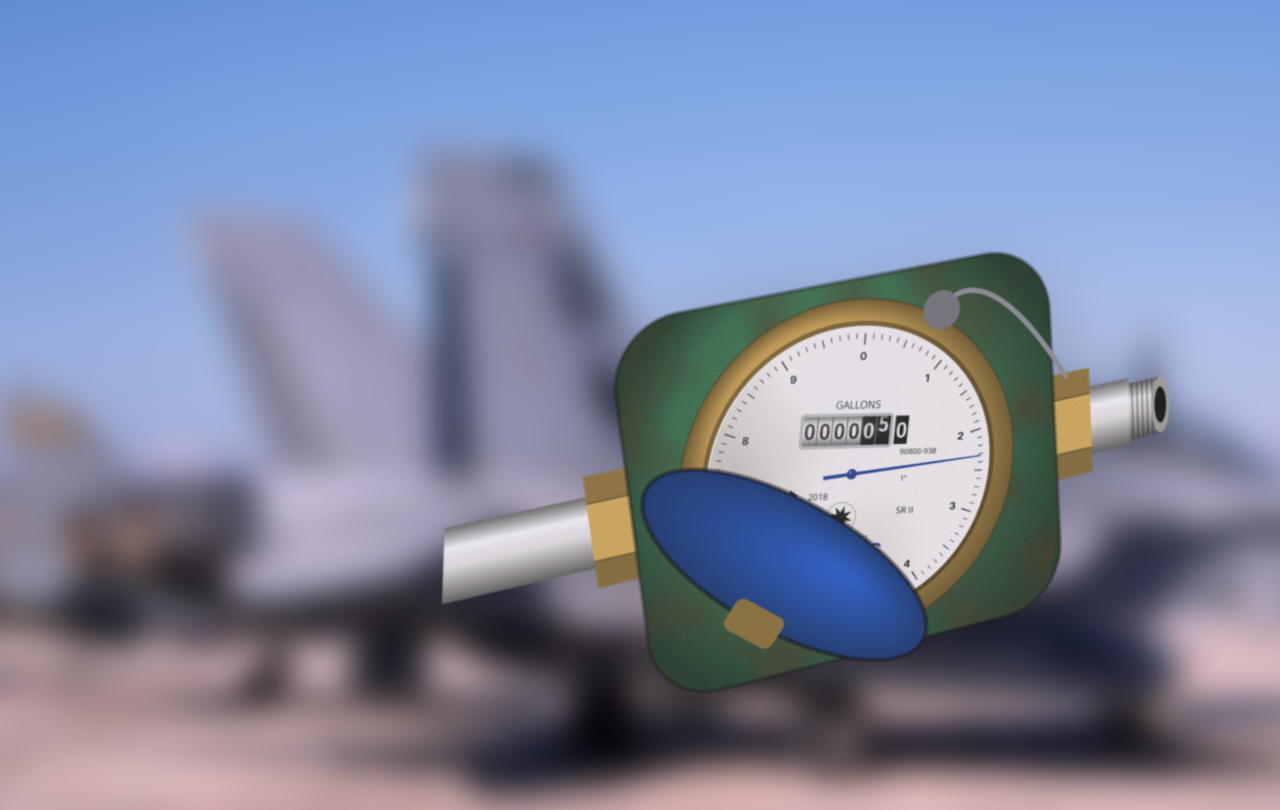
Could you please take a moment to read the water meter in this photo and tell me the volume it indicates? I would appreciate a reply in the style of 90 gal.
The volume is 52.3 gal
